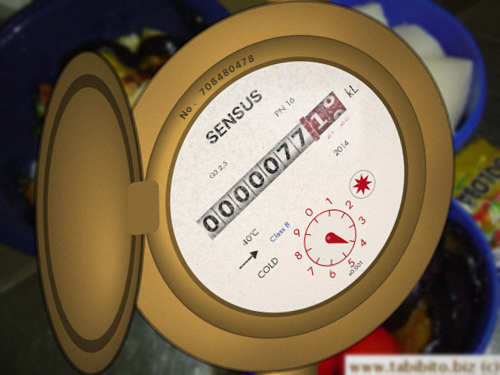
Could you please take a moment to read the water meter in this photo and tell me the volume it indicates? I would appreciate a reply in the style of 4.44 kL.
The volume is 77.184 kL
